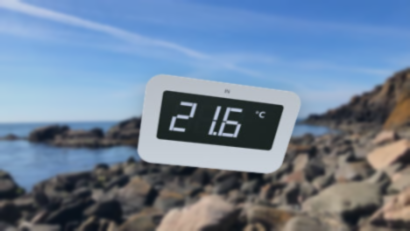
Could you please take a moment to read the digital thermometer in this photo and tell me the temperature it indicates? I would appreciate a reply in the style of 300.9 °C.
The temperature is 21.6 °C
